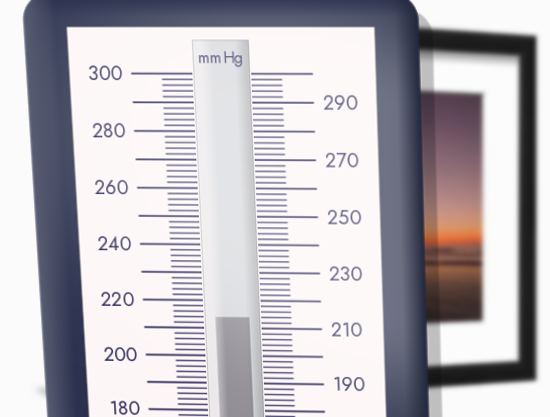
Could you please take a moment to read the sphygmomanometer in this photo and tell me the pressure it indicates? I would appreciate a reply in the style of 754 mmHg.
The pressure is 214 mmHg
